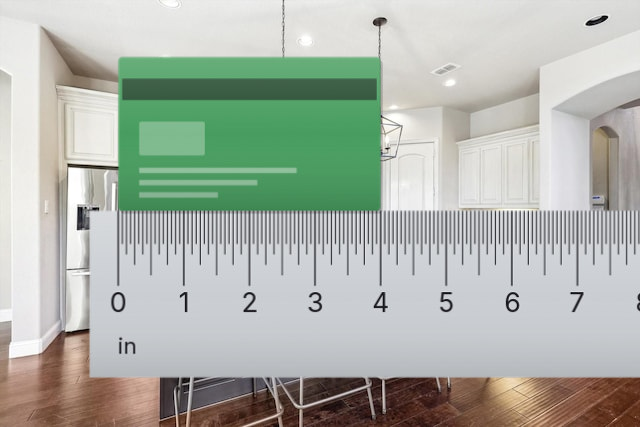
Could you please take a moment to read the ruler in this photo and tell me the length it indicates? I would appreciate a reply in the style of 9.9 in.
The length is 4 in
